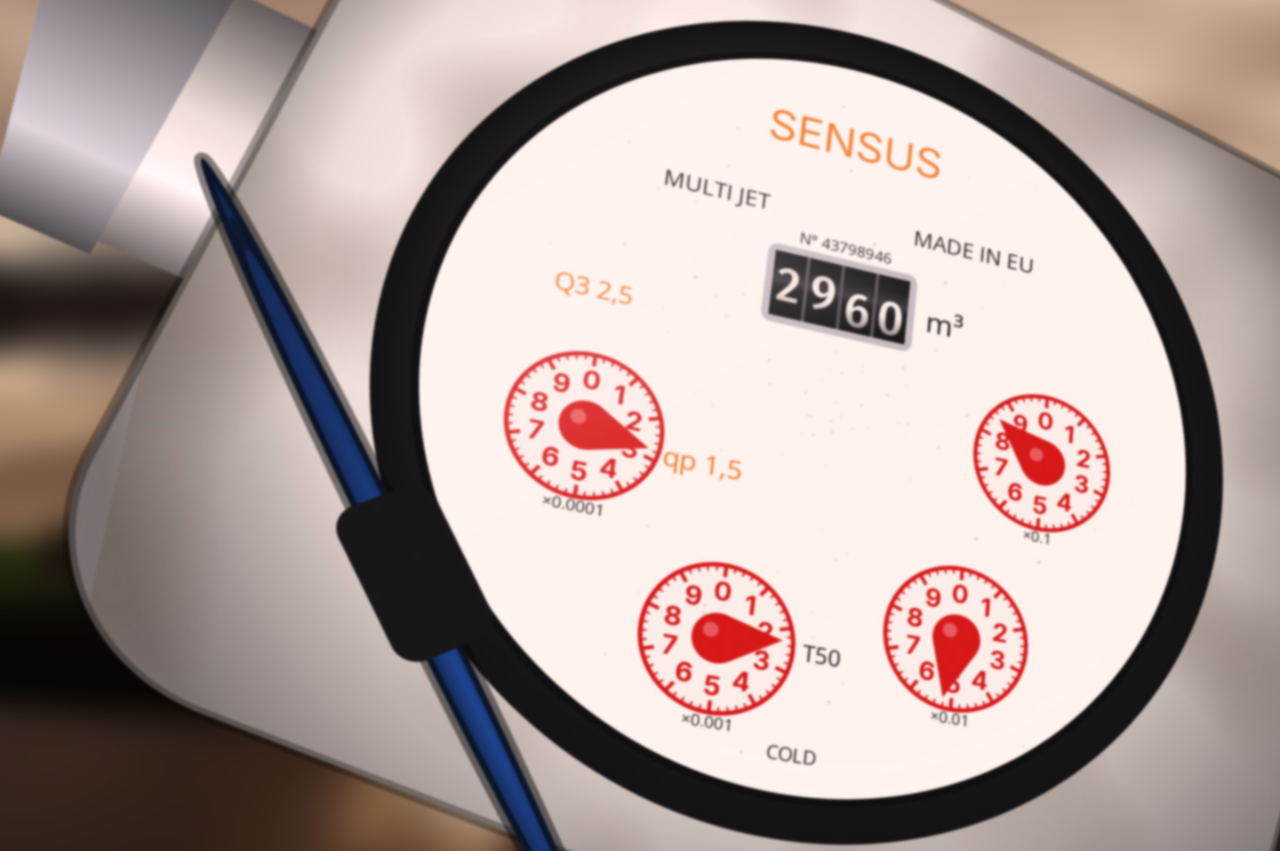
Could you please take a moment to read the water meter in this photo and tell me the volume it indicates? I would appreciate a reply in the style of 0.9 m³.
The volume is 2959.8522 m³
